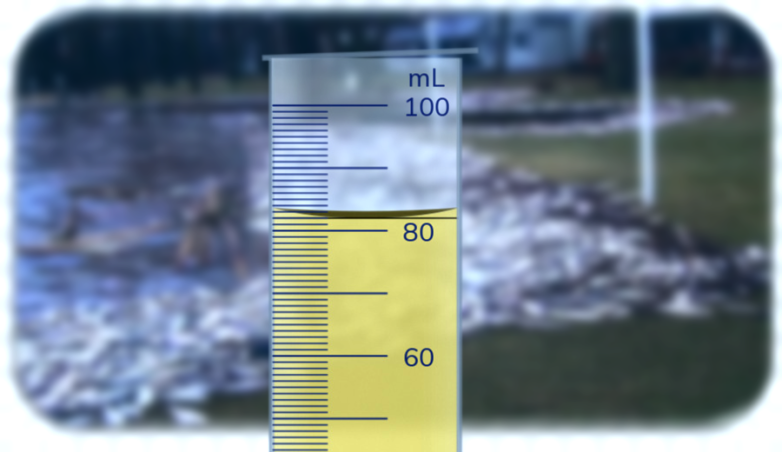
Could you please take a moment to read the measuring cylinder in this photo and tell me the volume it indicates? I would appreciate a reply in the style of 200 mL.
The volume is 82 mL
